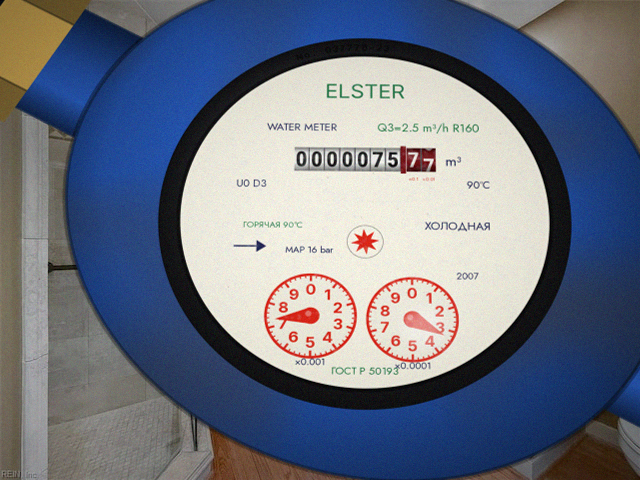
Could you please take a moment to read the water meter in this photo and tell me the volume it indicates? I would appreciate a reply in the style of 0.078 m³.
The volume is 75.7673 m³
